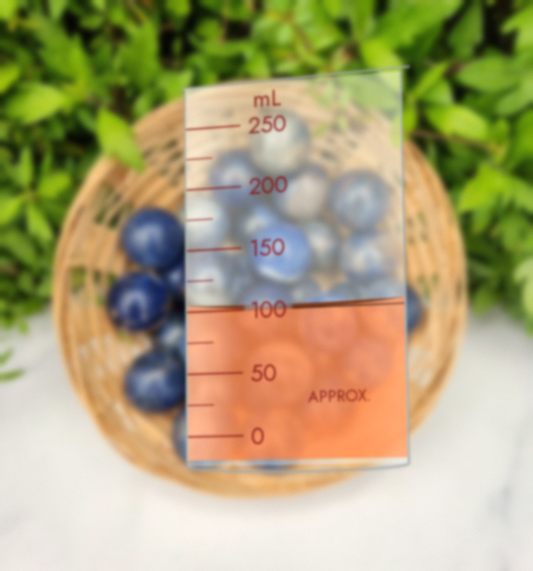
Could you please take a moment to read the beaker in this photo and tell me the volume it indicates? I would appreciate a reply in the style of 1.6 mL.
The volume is 100 mL
